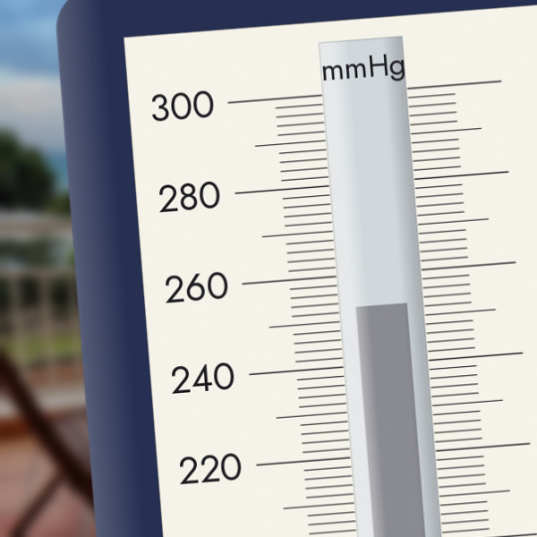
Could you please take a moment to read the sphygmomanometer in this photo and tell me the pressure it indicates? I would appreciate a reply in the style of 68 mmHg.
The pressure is 253 mmHg
